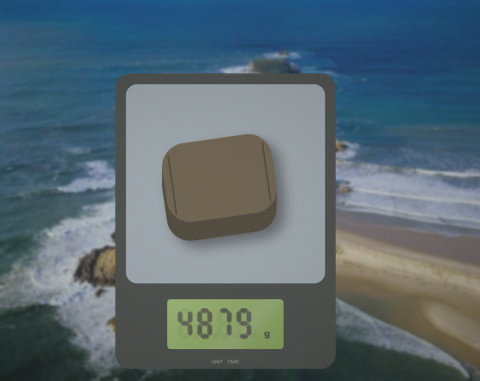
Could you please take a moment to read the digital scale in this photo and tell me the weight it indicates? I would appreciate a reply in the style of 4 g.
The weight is 4879 g
